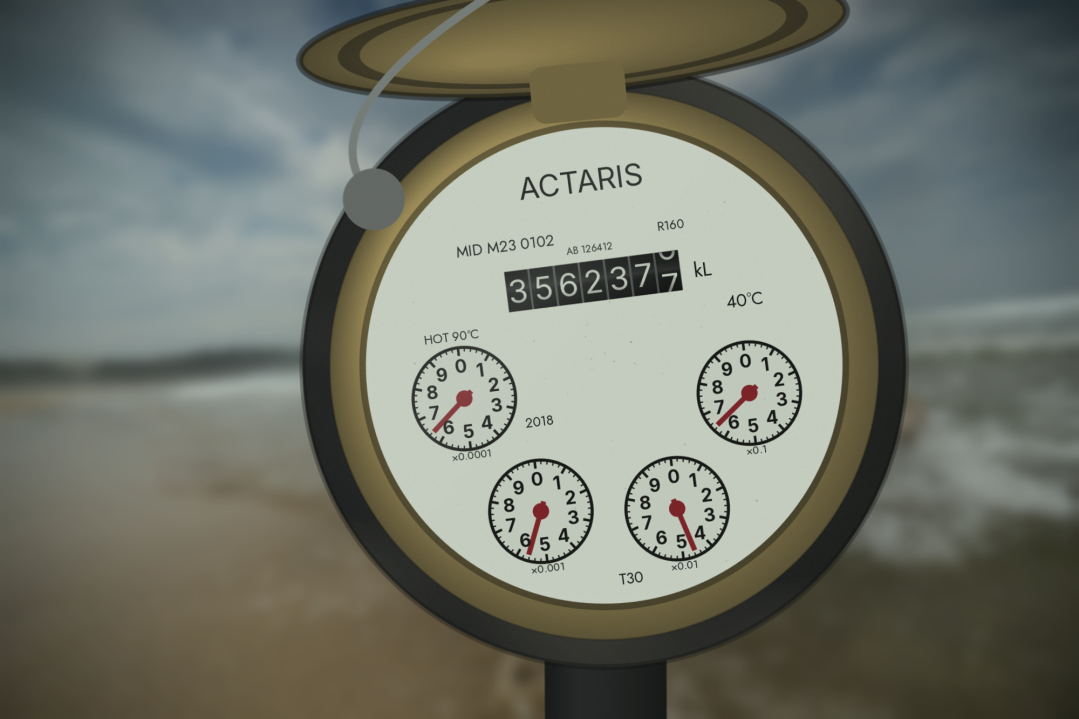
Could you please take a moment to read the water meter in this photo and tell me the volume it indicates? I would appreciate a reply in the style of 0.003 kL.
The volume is 3562376.6456 kL
